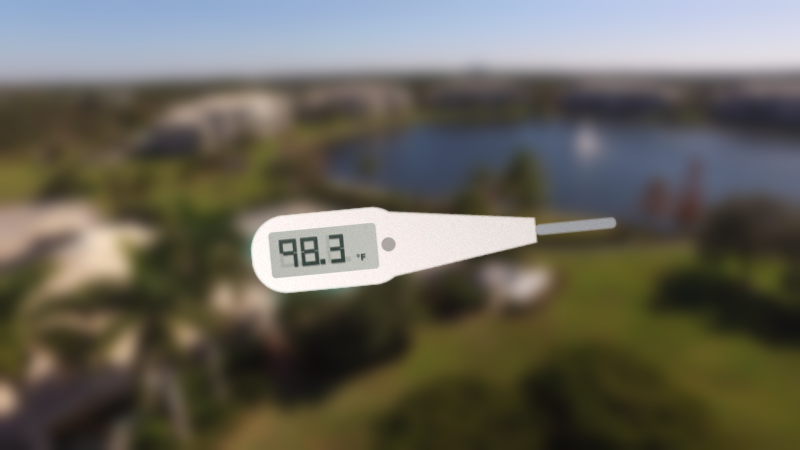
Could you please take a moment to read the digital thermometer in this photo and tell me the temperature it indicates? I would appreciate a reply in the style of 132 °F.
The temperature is 98.3 °F
